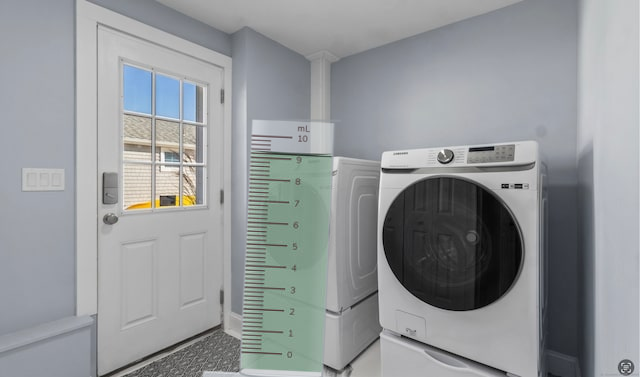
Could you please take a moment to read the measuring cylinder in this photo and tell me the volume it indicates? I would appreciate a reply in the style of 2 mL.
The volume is 9.2 mL
